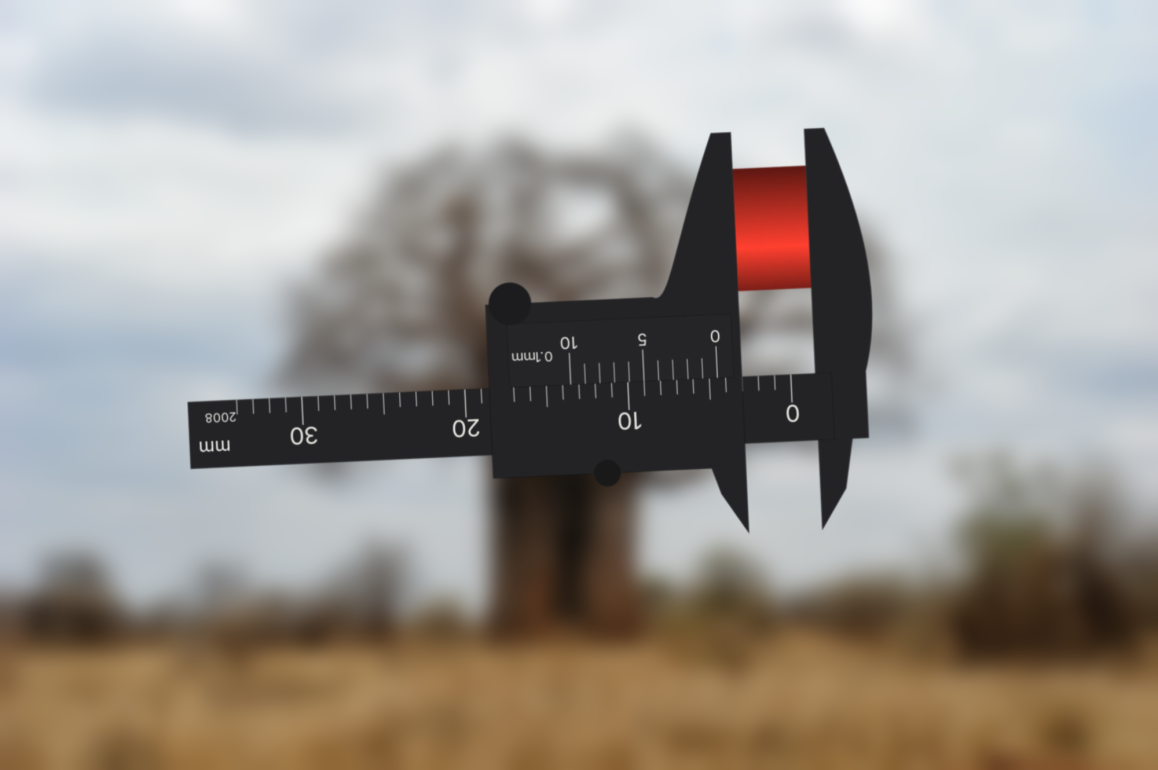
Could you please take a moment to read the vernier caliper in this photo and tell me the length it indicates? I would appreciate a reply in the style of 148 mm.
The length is 4.5 mm
